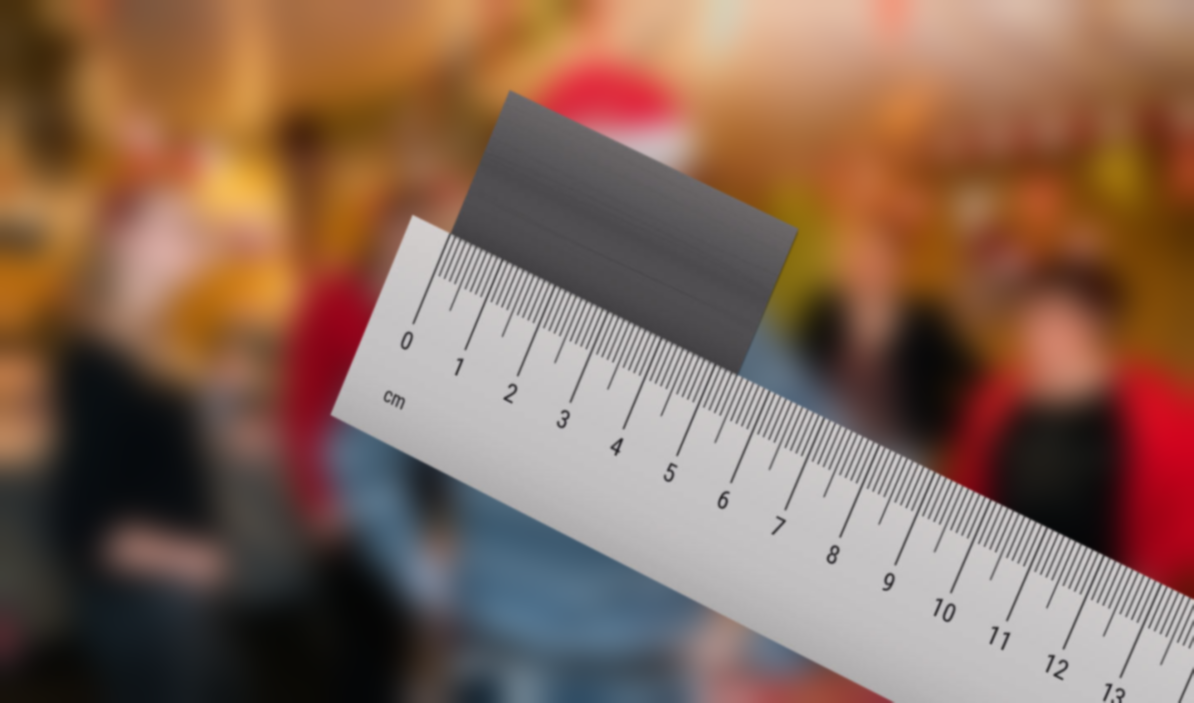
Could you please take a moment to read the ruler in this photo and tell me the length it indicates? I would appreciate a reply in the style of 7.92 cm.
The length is 5.4 cm
